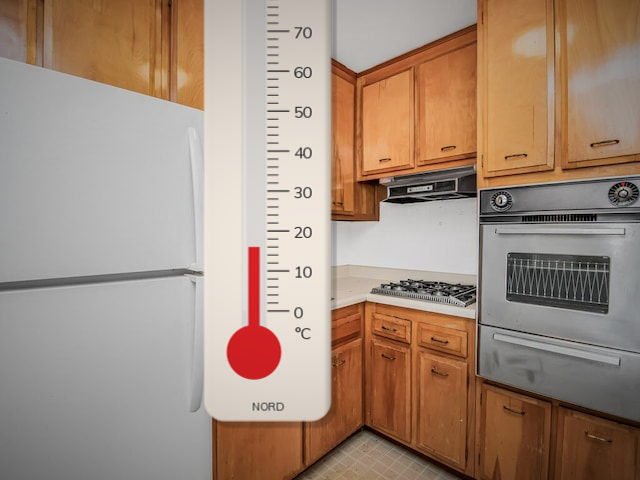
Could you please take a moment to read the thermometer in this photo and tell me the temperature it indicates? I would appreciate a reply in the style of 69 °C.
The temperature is 16 °C
